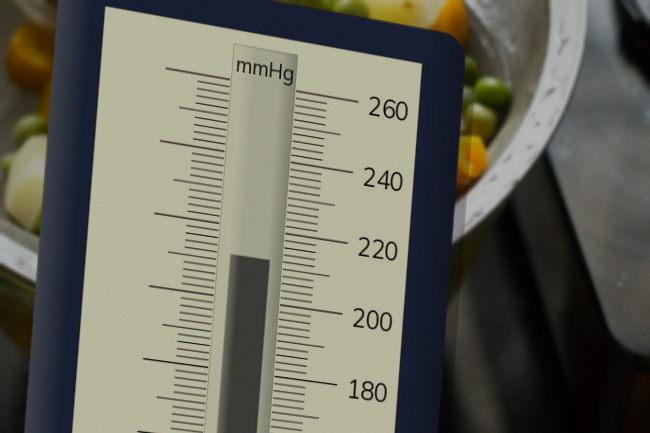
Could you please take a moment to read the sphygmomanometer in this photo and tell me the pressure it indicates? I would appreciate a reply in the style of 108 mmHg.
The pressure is 212 mmHg
